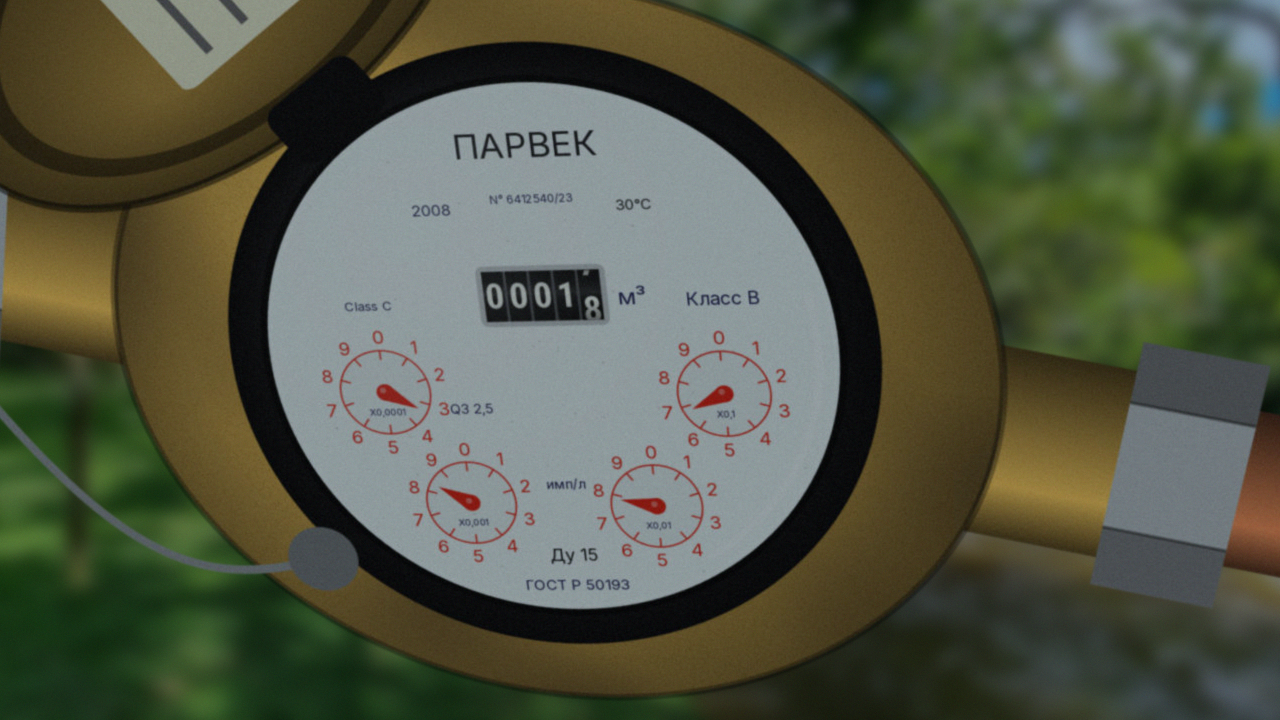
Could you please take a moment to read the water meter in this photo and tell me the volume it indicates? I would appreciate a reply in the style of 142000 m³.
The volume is 17.6783 m³
